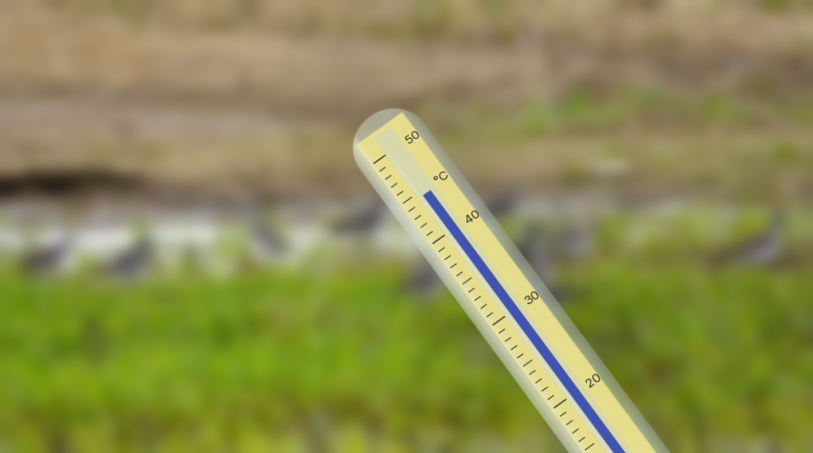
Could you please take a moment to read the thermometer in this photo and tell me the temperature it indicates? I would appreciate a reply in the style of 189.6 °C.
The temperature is 44.5 °C
